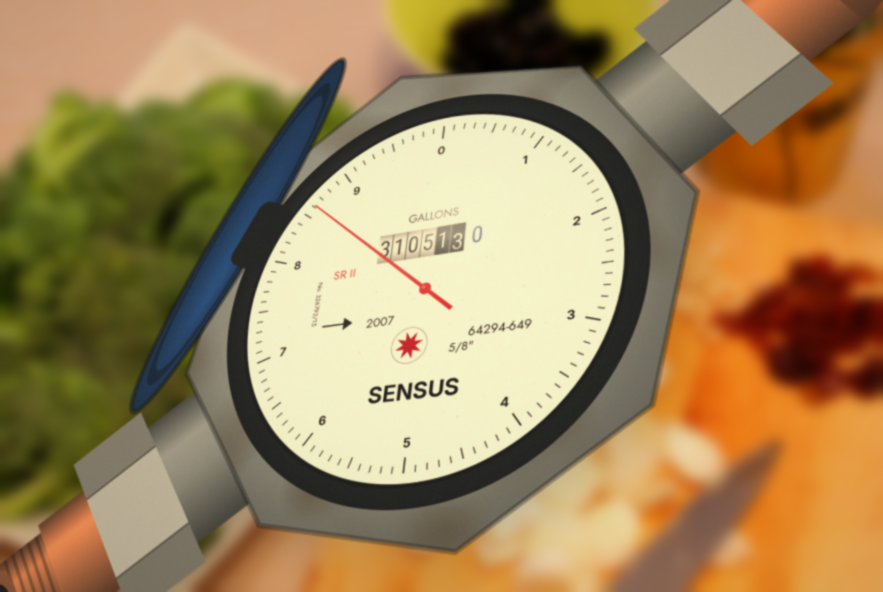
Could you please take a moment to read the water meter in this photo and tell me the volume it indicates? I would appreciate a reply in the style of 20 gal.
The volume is 3105128.6 gal
